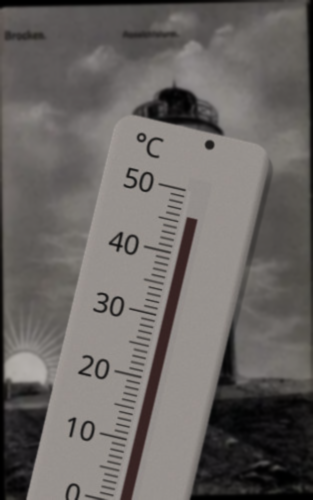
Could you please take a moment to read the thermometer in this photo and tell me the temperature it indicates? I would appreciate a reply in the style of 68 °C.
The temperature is 46 °C
